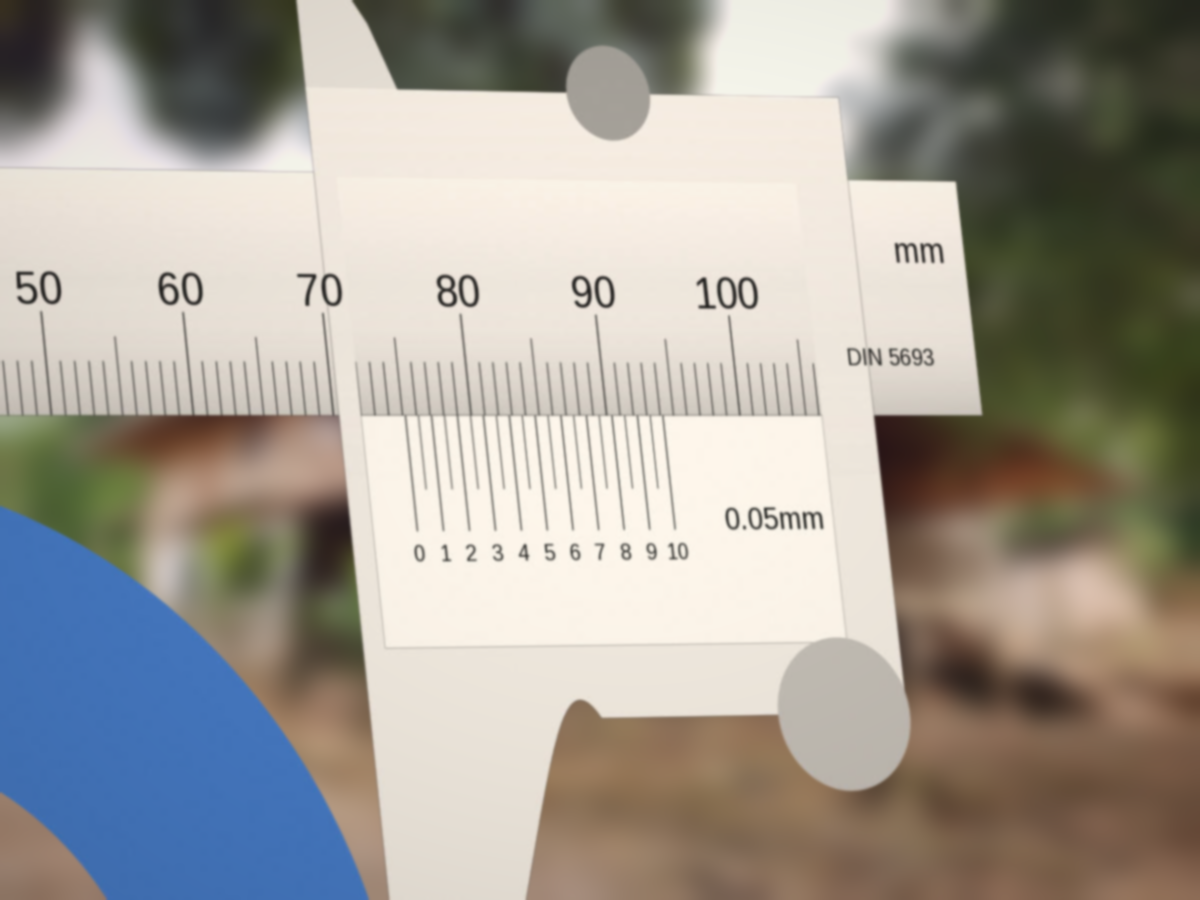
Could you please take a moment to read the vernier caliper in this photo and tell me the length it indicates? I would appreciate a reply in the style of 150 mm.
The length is 75.2 mm
